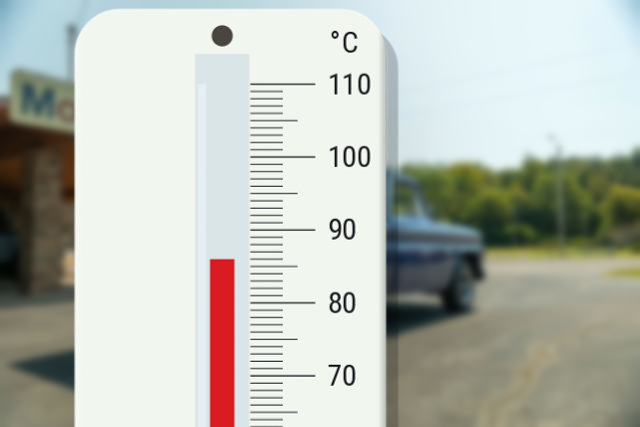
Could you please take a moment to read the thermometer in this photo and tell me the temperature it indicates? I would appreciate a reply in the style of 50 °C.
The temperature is 86 °C
